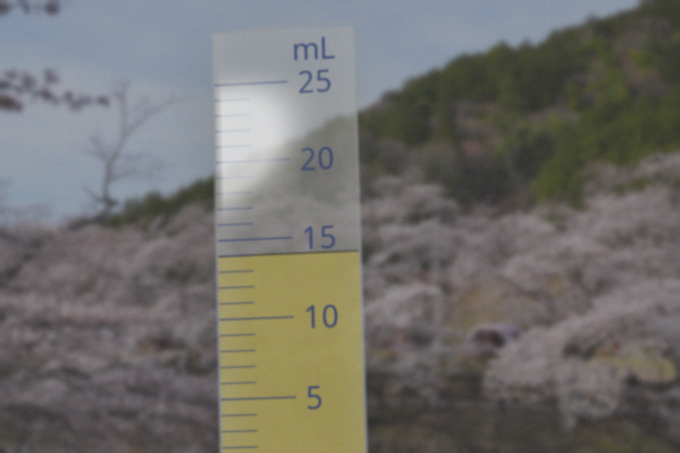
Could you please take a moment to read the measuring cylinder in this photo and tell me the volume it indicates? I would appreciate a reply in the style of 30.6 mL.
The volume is 14 mL
